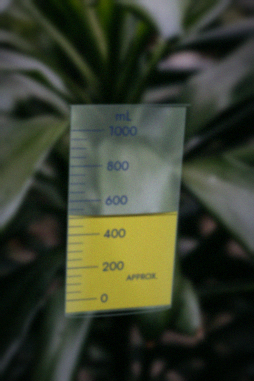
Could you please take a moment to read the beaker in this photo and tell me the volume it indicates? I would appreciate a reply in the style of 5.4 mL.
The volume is 500 mL
